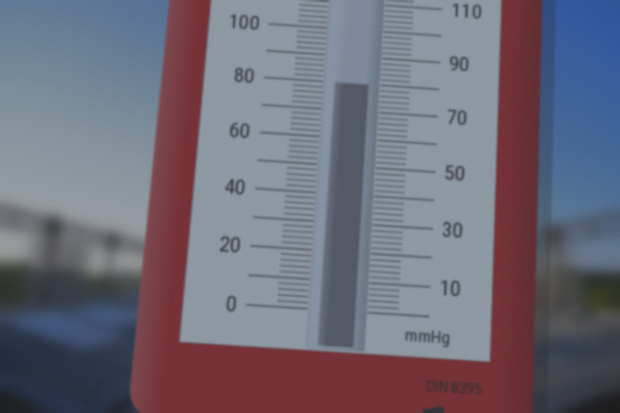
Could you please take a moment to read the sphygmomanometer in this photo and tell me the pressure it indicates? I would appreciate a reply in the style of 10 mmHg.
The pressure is 80 mmHg
